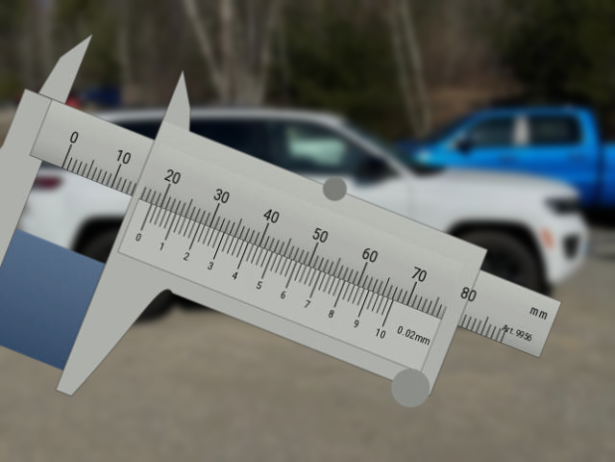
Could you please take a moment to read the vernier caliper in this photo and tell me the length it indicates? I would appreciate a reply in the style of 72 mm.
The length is 18.2 mm
